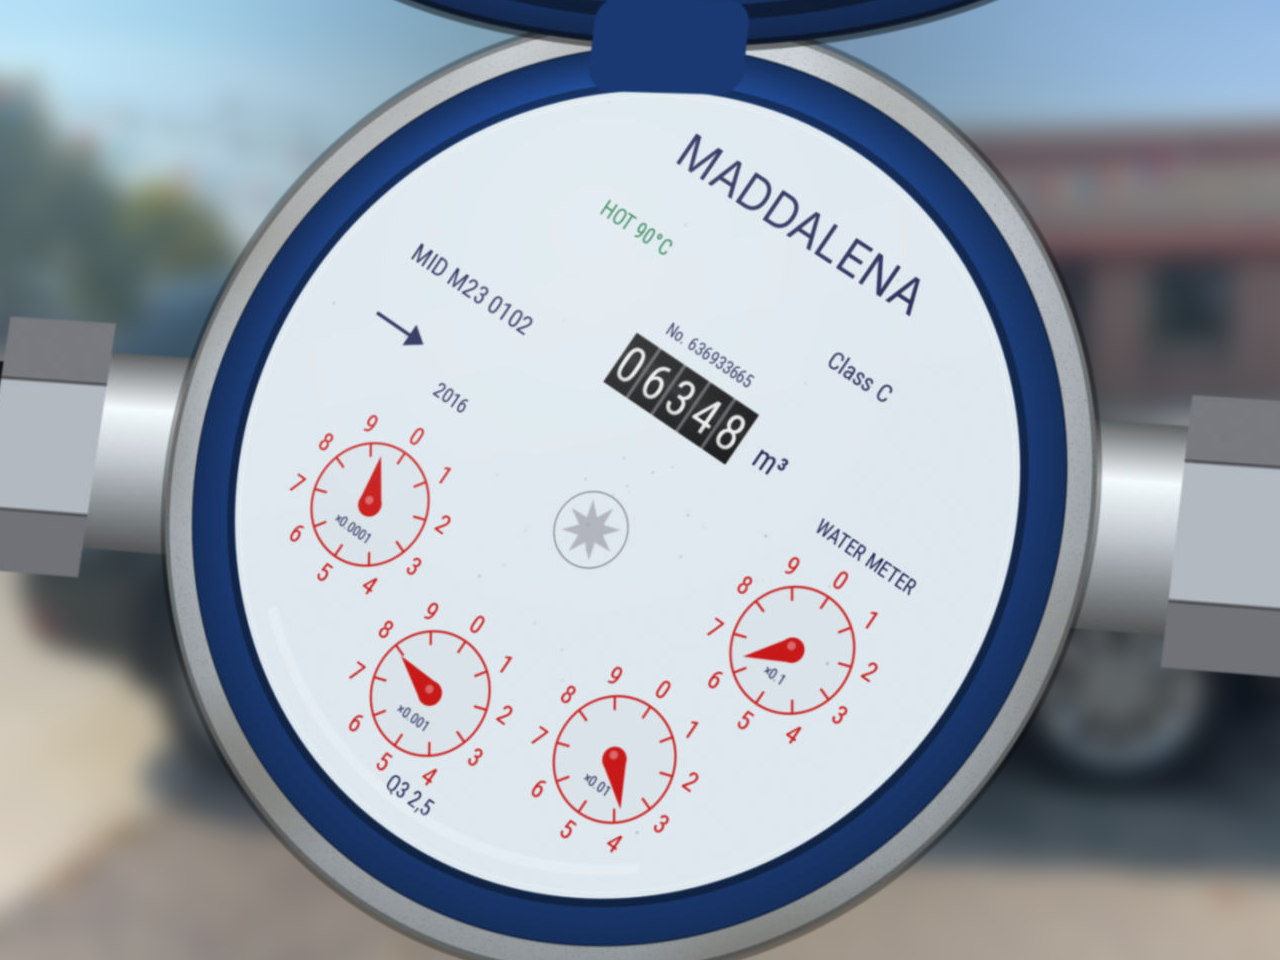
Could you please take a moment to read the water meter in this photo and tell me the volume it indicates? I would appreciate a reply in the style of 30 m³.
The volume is 6348.6379 m³
